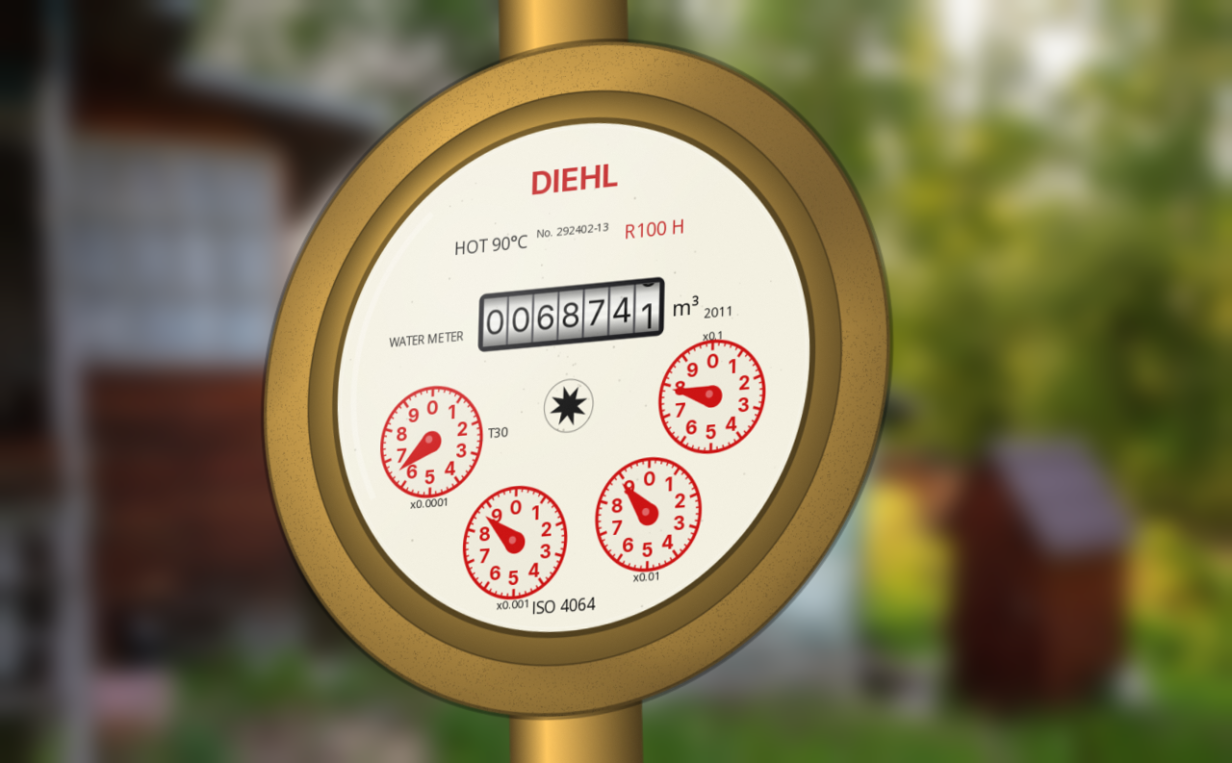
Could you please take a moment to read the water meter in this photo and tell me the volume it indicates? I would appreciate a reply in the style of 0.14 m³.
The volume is 68740.7886 m³
